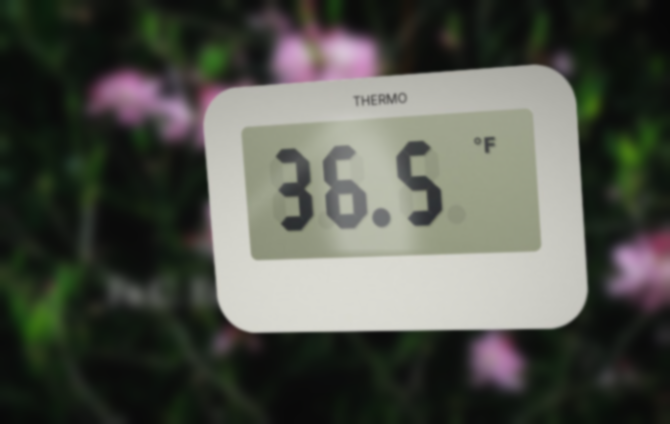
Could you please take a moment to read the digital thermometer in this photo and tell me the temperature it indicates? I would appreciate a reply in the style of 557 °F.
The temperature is 36.5 °F
